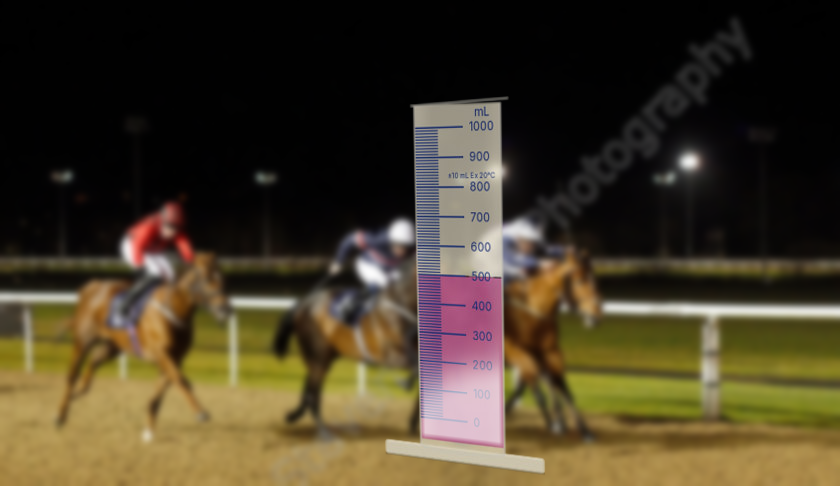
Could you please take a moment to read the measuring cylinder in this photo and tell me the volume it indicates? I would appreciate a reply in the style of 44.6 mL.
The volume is 500 mL
